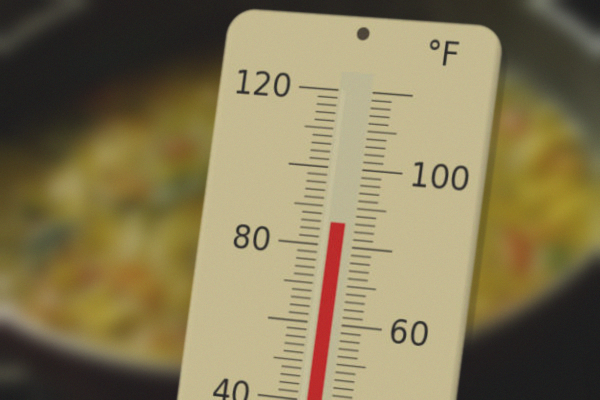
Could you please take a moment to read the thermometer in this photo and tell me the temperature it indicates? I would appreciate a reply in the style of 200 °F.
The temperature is 86 °F
